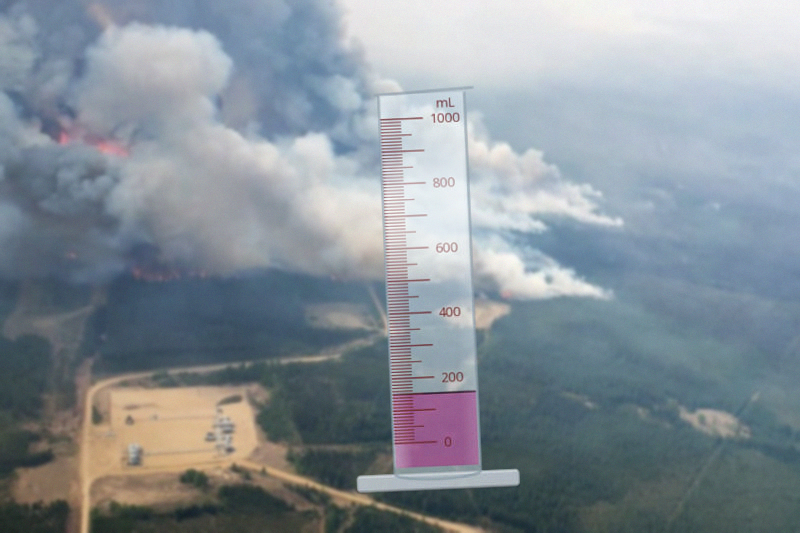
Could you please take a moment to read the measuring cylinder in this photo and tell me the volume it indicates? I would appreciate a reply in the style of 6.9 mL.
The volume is 150 mL
